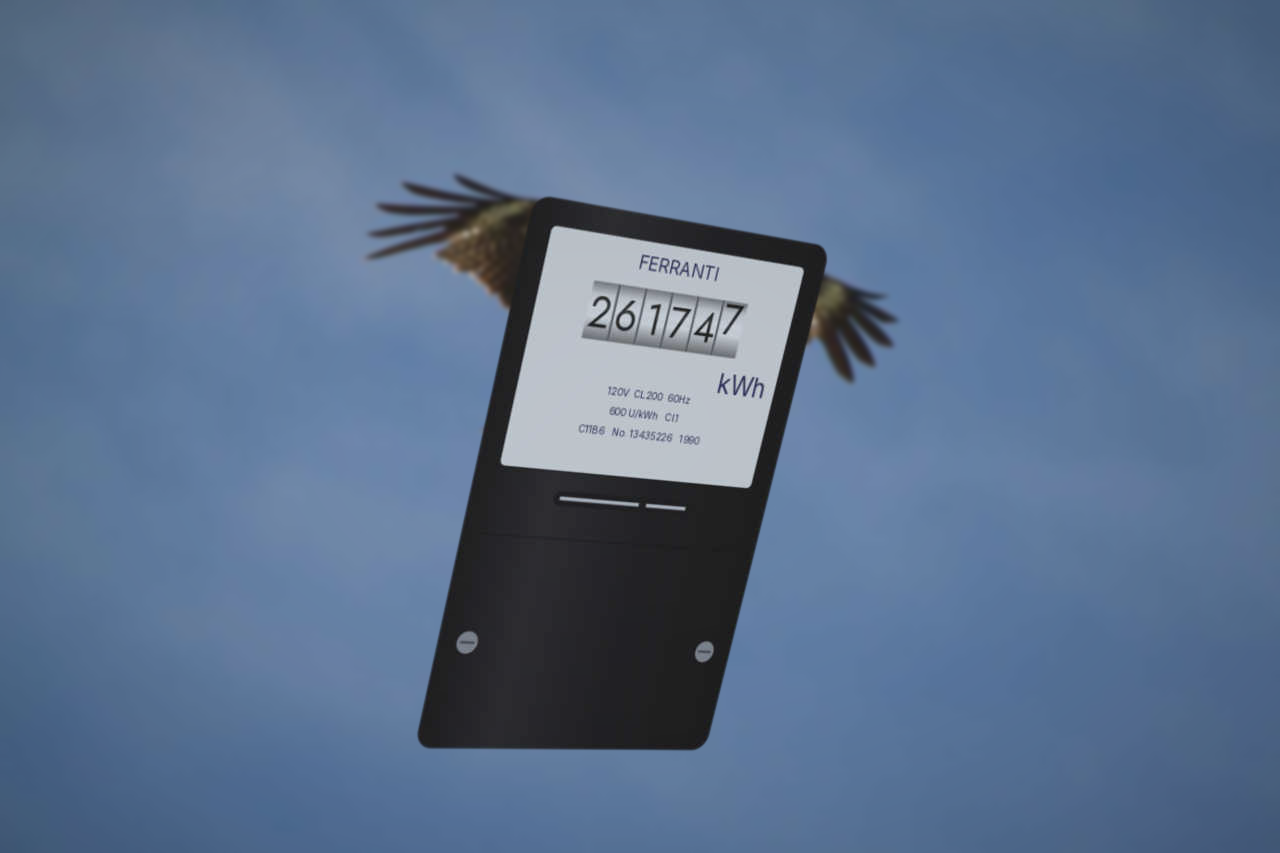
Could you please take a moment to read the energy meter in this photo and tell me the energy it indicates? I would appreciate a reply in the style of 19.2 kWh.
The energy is 261747 kWh
